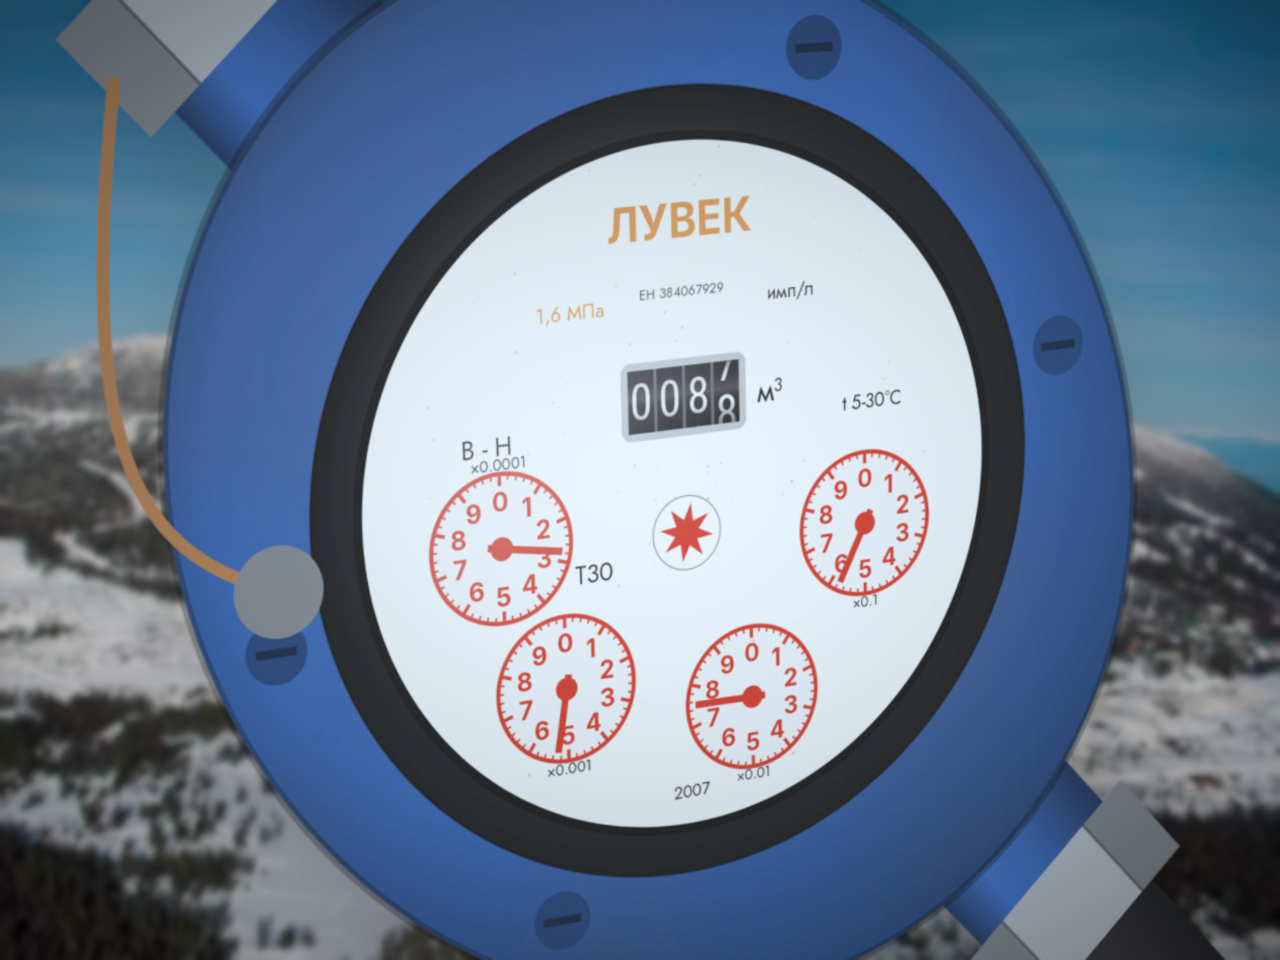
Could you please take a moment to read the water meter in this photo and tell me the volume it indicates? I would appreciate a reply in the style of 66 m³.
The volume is 87.5752 m³
